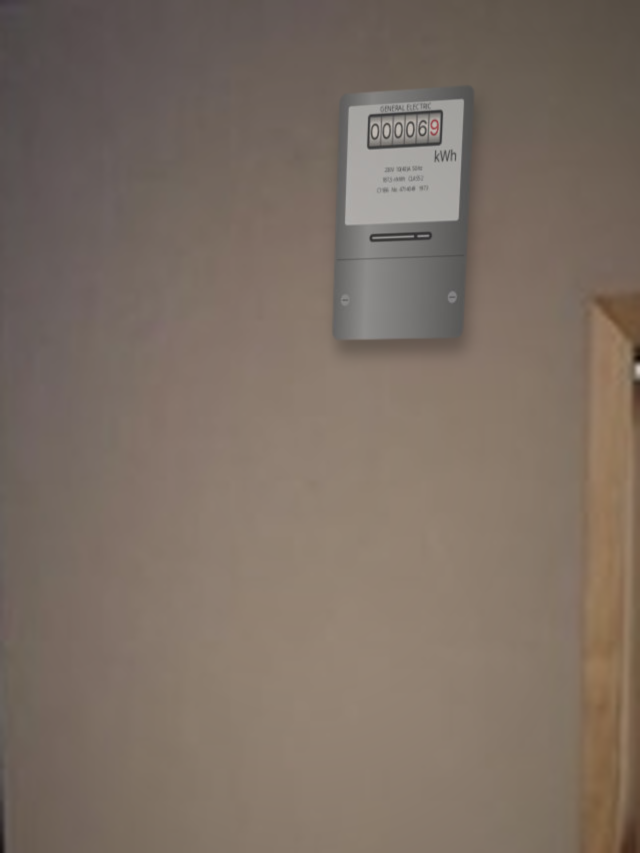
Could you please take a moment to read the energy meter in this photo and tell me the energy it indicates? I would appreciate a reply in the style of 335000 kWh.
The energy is 6.9 kWh
